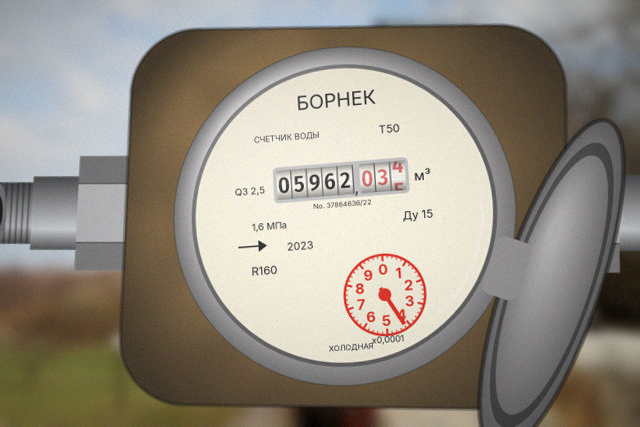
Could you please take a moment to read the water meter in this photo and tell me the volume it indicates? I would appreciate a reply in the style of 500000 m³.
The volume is 5962.0344 m³
